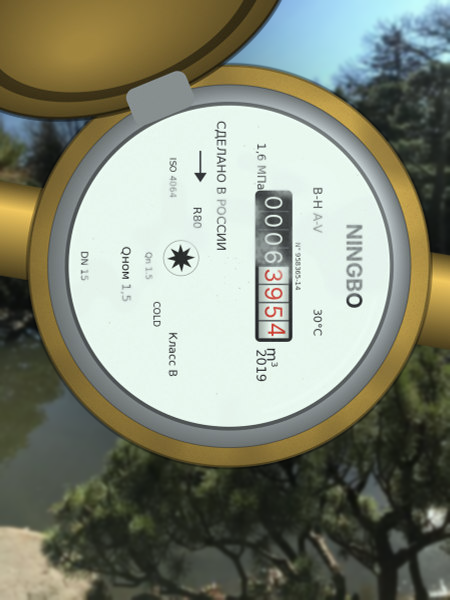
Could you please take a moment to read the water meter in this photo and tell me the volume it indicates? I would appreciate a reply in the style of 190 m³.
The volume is 6.3954 m³
